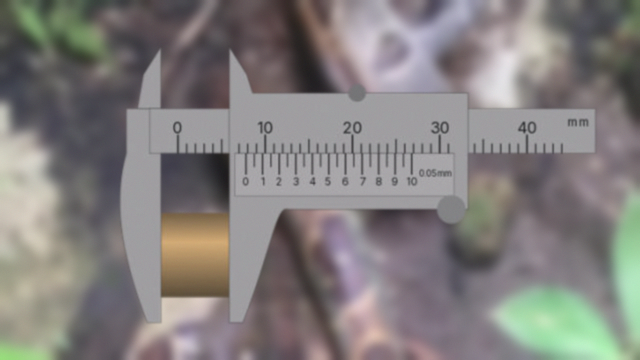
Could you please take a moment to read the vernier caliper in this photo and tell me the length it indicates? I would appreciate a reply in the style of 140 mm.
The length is 7.8 mm
